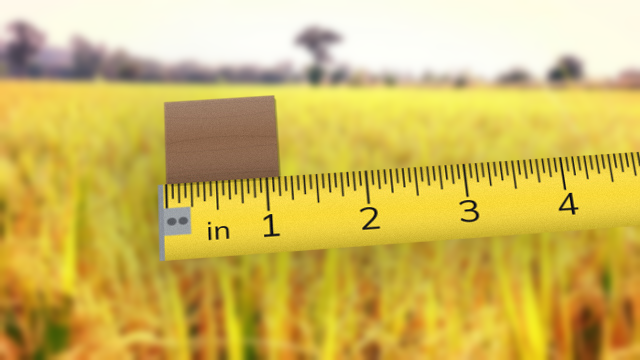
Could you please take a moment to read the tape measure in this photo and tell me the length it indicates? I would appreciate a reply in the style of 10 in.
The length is 1.125 in
